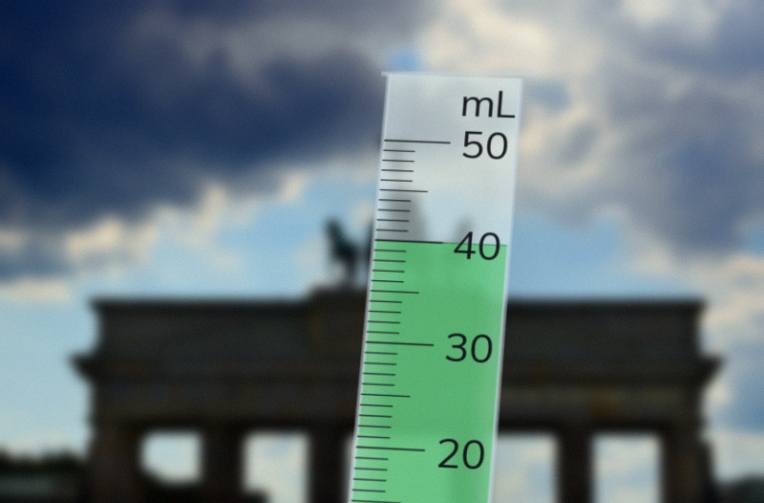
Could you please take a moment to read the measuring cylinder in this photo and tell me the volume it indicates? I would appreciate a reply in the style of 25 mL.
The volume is 40 mL
